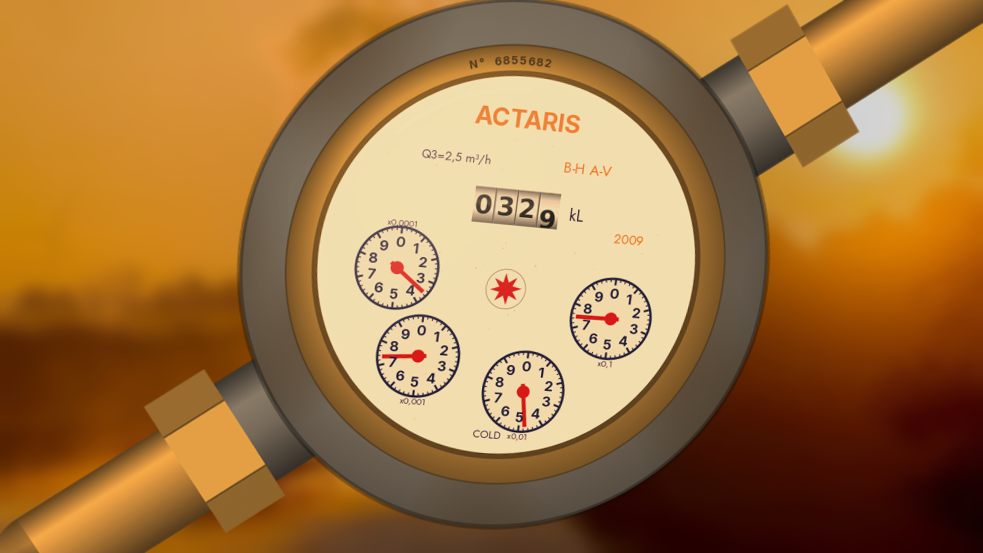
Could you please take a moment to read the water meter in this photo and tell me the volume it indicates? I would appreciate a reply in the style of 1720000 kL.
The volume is 328.7473 kL
